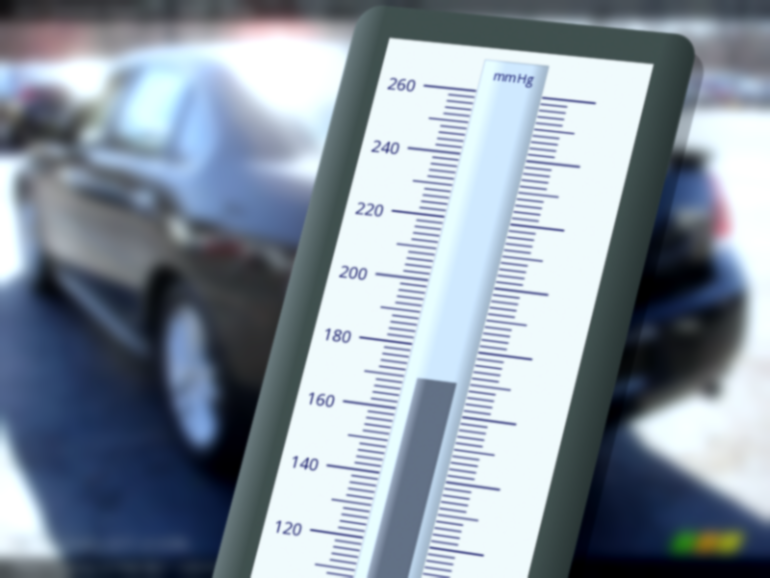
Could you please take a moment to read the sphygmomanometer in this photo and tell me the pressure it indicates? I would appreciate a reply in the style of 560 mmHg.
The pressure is 170 mmHg
